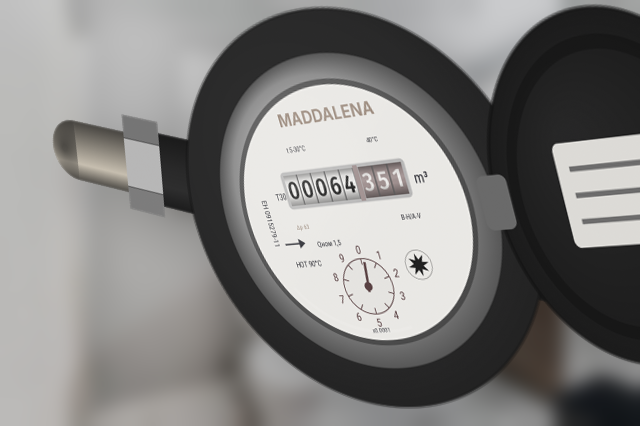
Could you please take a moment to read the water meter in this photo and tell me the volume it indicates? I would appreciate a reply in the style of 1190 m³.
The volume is 64.3510 m³
